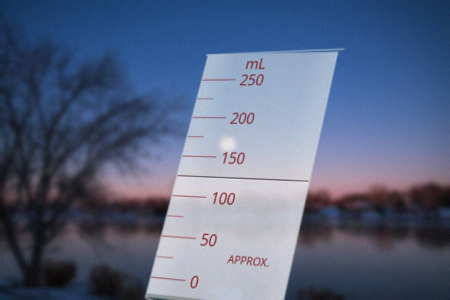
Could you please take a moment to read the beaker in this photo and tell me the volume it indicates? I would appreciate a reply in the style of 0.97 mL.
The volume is 125 mL
